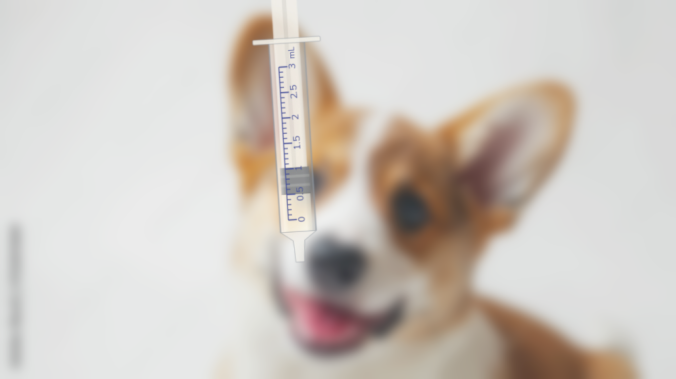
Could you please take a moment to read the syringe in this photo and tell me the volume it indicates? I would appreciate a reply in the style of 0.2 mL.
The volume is 0.5 mL
